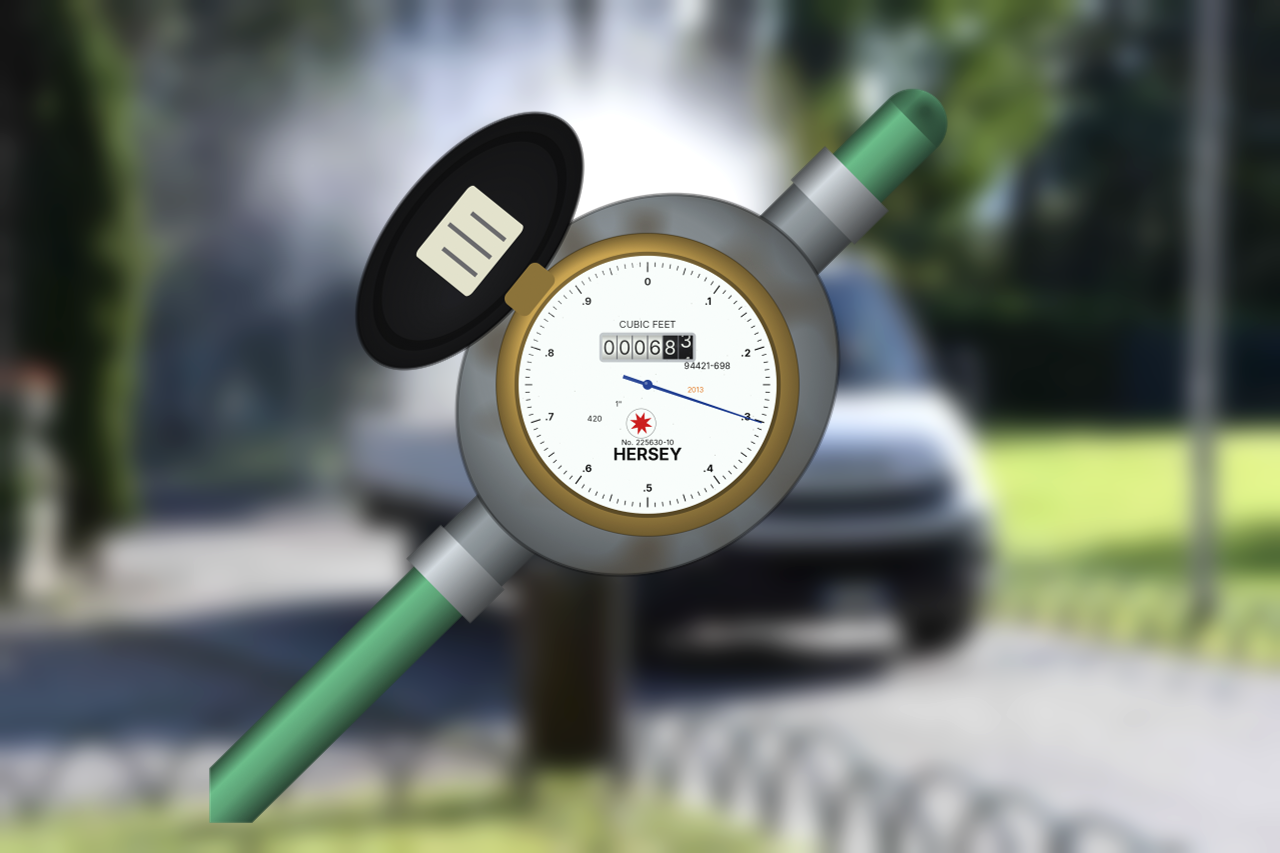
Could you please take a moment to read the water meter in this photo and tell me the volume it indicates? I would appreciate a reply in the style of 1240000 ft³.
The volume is 683.30 ft³
